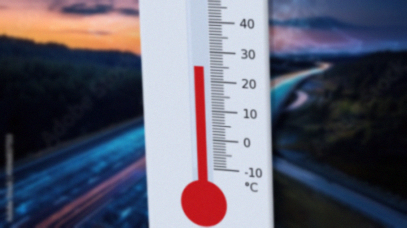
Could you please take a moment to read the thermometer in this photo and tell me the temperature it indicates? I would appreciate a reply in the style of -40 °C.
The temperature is 25 °C
